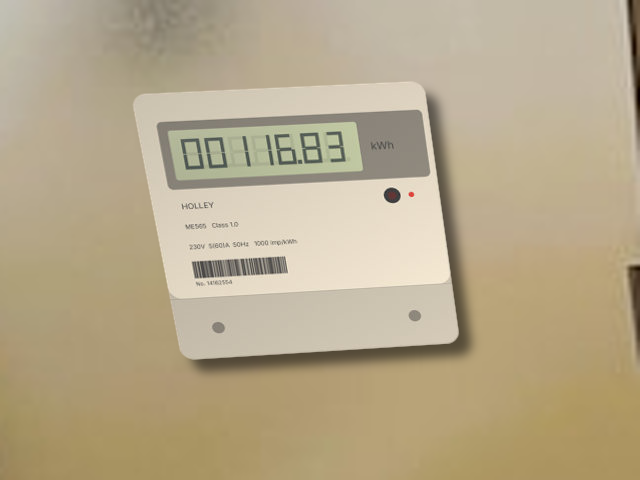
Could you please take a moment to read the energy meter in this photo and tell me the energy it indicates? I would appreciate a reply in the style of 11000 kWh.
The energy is 116.83 kWh
